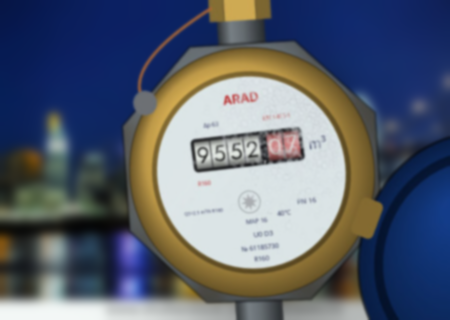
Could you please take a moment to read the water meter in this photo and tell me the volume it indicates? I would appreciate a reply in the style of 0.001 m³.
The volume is 9552.07 m³
